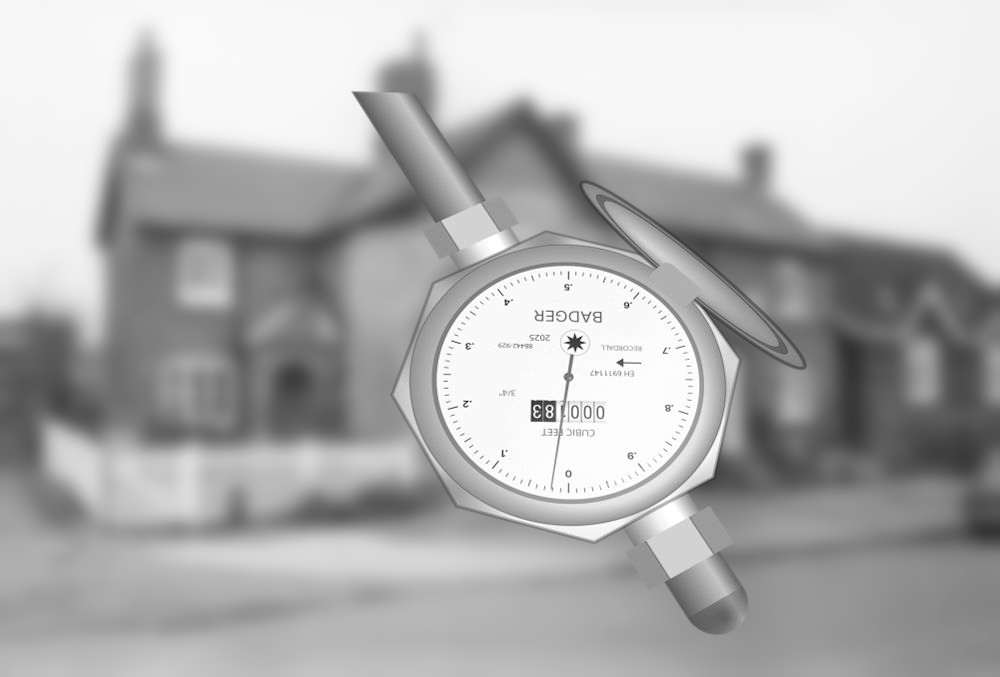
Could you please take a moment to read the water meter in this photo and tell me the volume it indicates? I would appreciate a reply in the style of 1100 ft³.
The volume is 183.02 ft³
